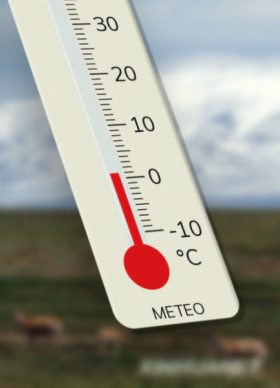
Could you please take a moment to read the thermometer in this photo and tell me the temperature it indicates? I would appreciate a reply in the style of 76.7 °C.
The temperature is 1 °C
